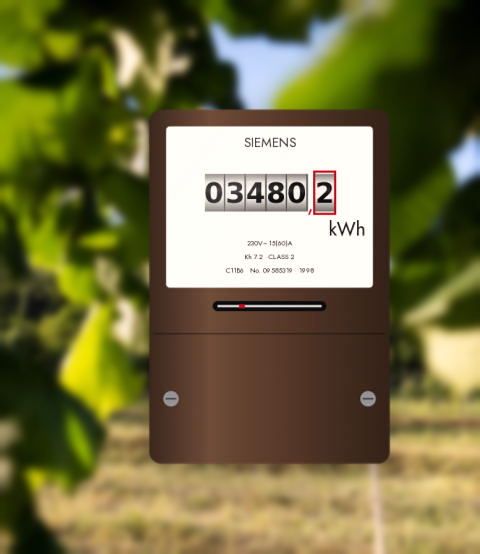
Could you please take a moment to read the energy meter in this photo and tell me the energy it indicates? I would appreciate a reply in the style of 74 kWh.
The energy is 3480.2 kWh
